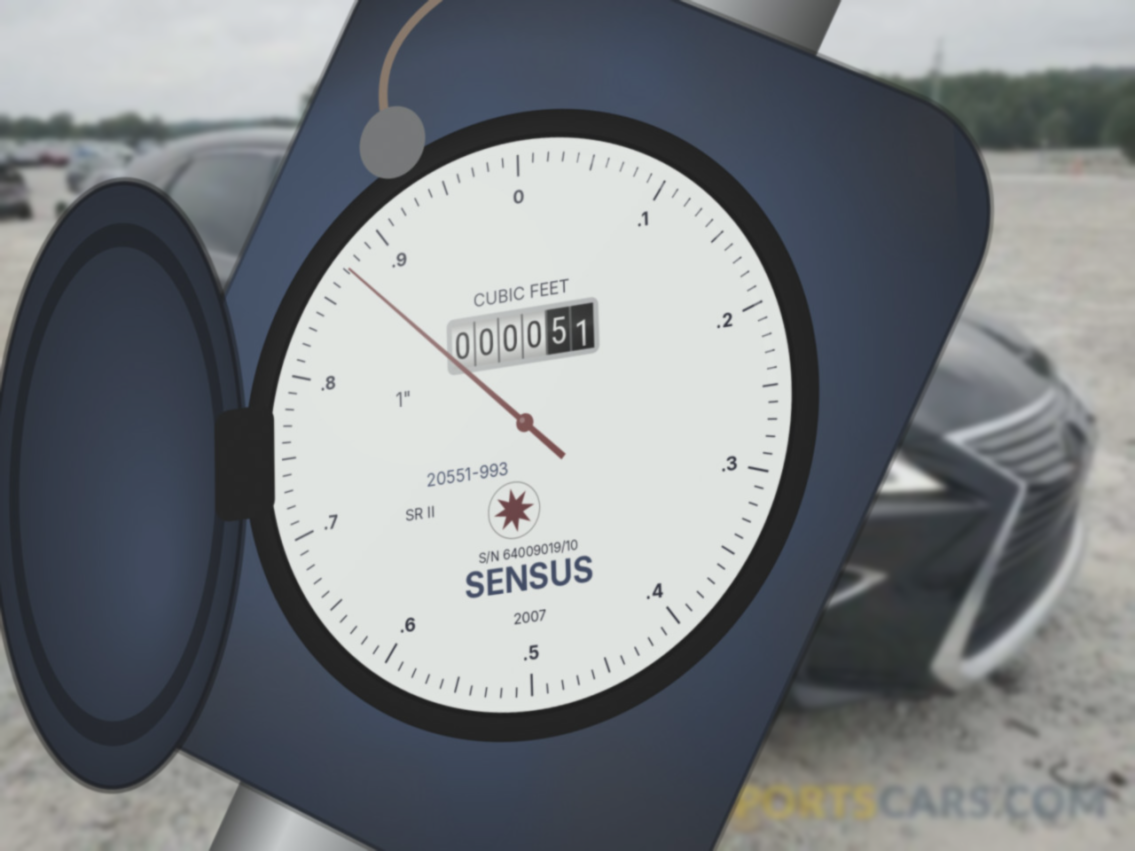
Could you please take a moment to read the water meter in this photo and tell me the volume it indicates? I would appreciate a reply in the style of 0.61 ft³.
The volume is 50.87 ft³
